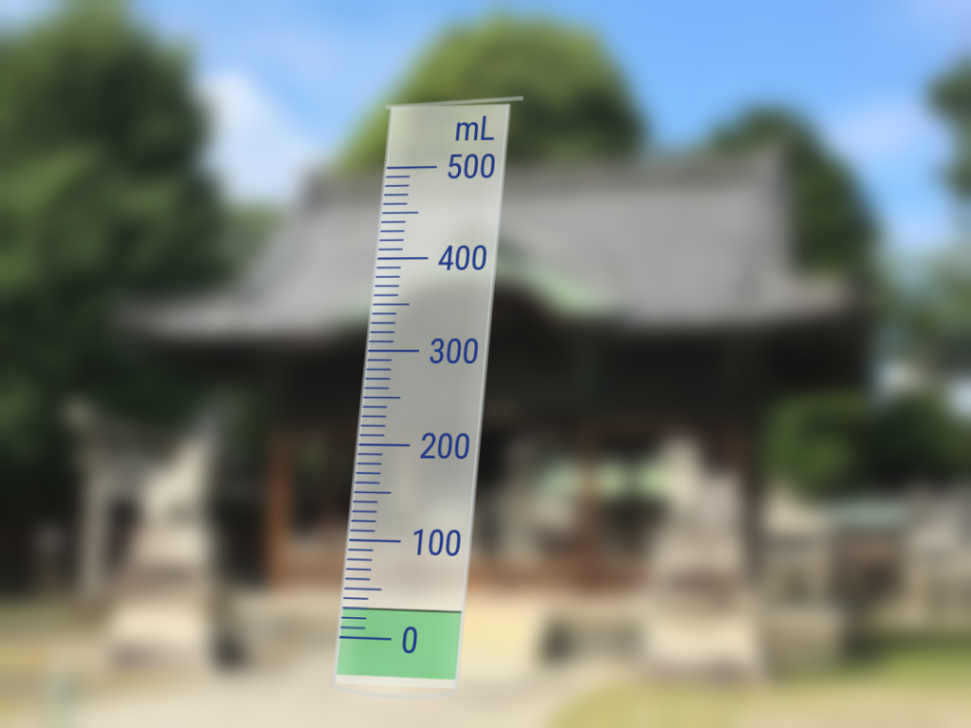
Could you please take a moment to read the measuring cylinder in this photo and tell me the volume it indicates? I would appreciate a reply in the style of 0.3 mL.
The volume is 30 mL
